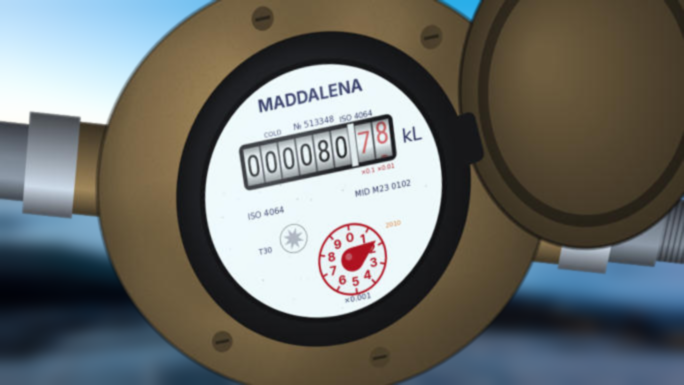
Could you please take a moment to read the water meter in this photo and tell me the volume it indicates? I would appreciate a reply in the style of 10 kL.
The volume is 80.781 kL
